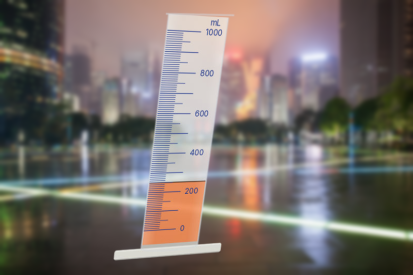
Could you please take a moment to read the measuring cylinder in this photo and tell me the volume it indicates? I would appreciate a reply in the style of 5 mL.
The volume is 250 mL
